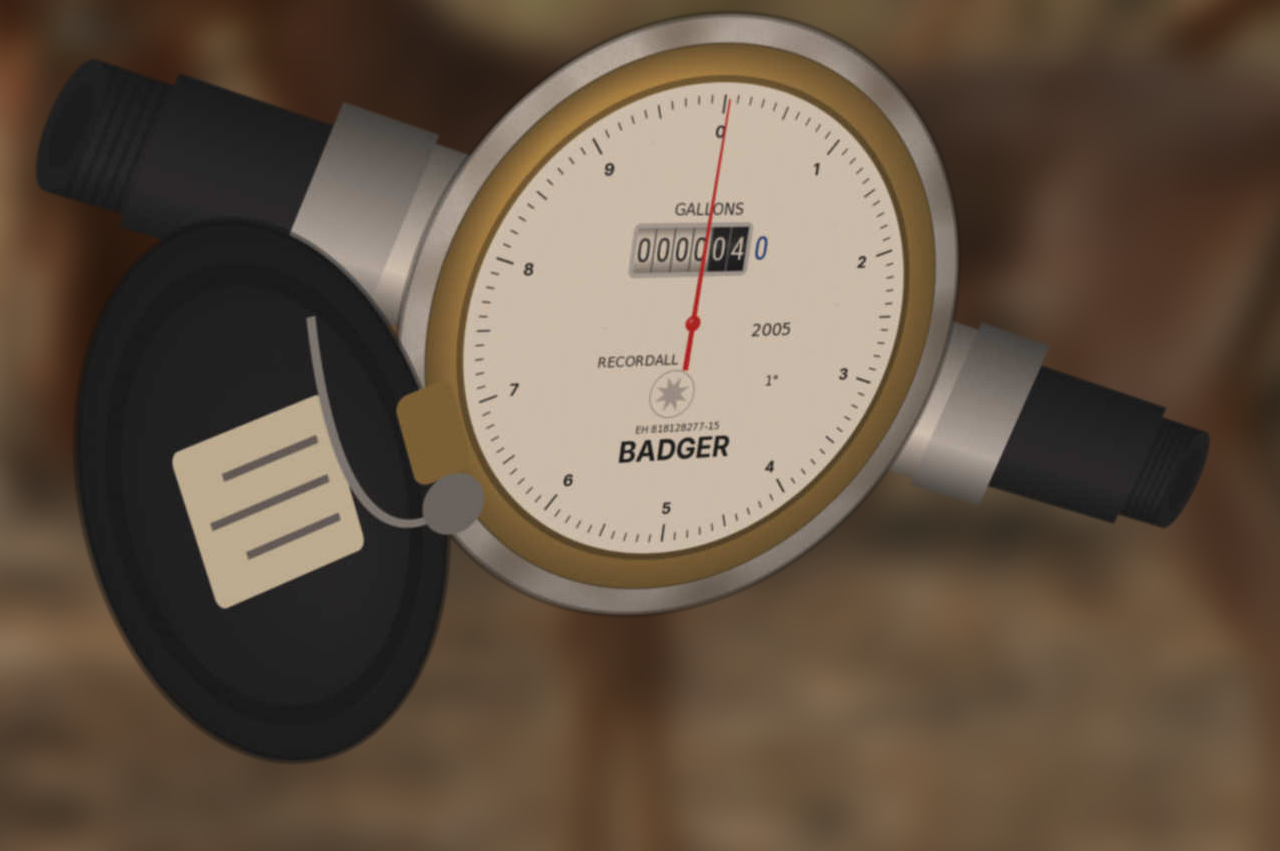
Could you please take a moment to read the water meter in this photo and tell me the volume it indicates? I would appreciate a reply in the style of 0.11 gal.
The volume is 40.0 gal
